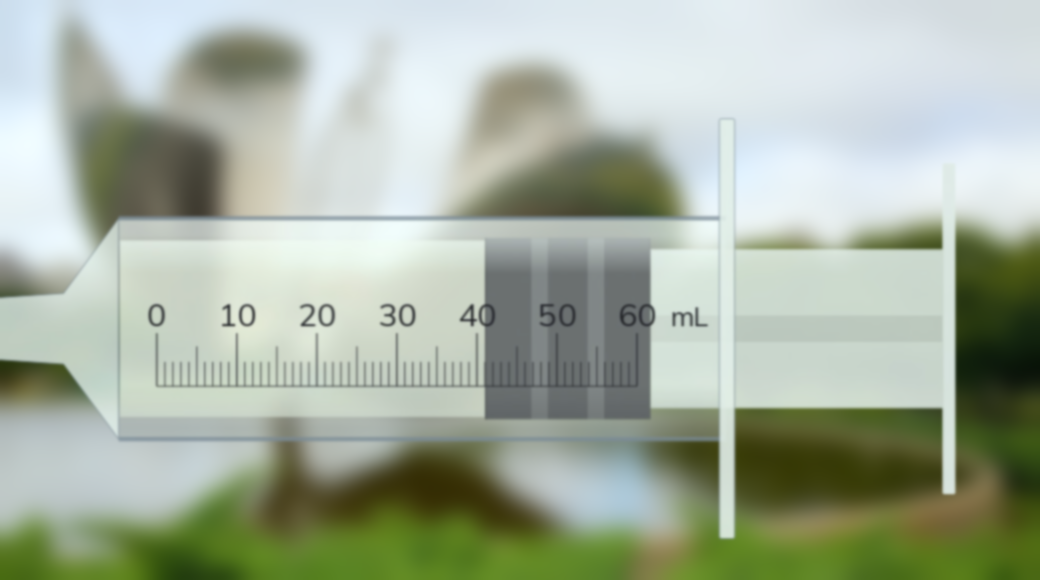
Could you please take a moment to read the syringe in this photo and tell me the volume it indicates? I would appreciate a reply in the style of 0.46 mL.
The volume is 41 mL
